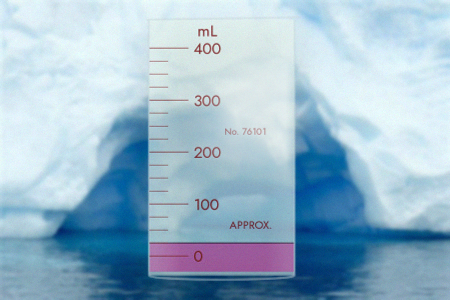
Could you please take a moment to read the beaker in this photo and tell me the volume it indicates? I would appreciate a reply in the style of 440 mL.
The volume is 25 mL
